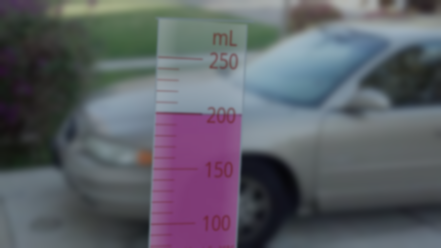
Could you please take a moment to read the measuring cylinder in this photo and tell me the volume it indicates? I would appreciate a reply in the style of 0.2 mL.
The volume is 200 mL
